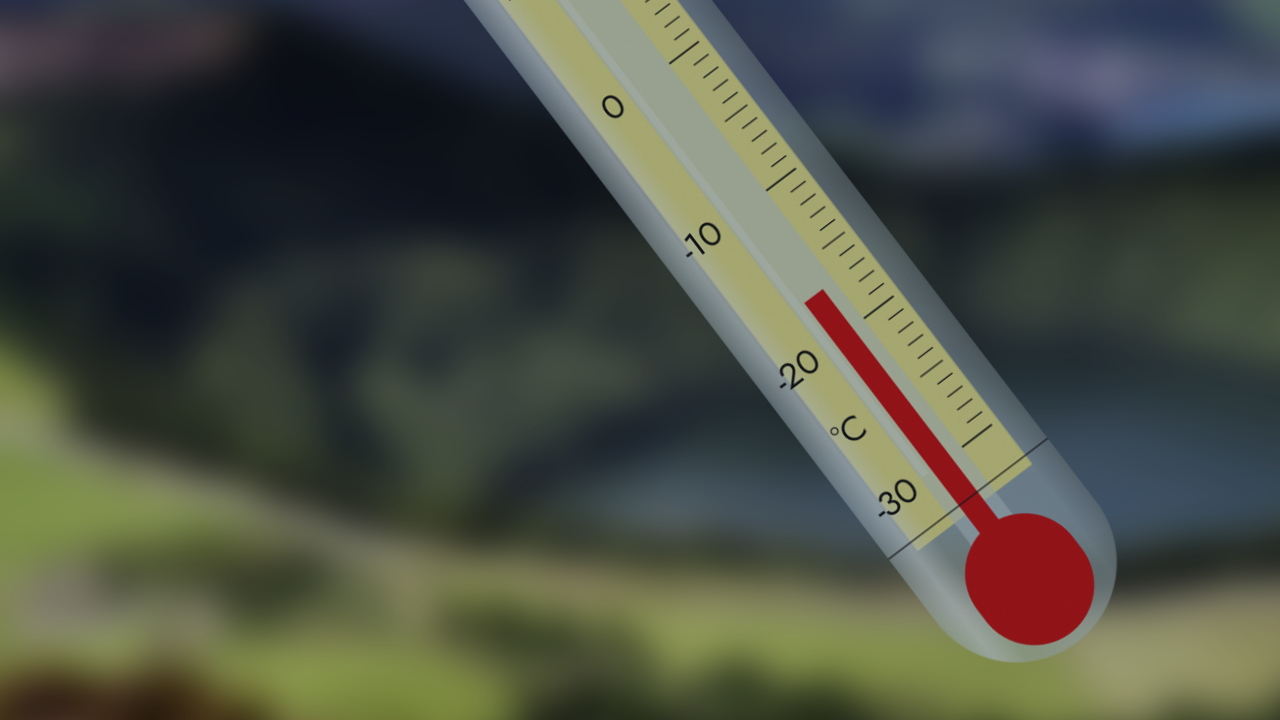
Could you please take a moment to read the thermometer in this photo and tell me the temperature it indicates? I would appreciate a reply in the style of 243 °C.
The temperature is -17 °C
